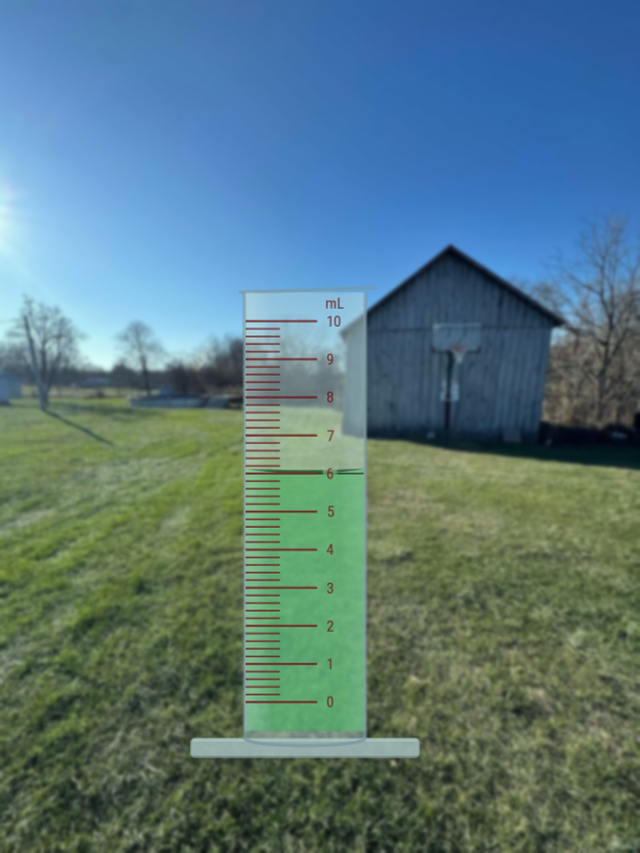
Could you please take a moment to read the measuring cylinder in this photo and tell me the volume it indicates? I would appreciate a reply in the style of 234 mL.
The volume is 6 mL
